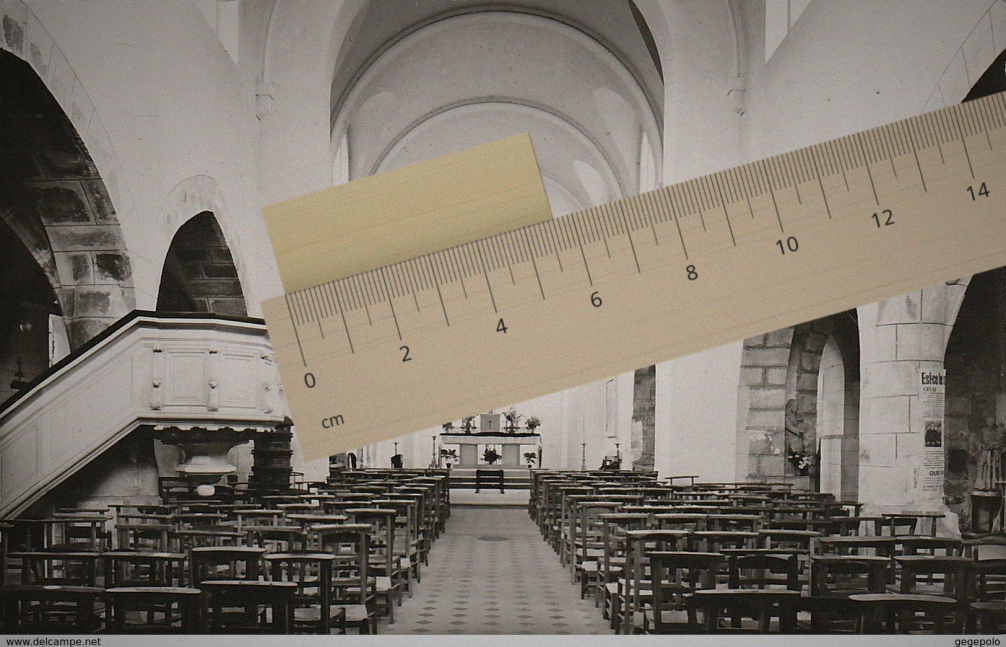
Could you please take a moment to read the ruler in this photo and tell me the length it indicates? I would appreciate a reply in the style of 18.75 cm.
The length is 5.6 cm
